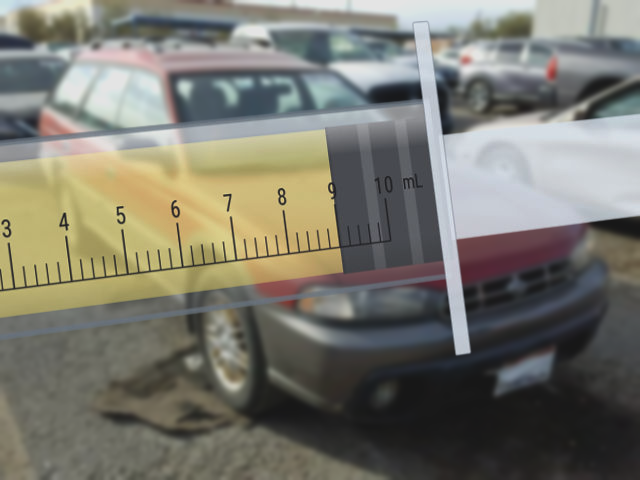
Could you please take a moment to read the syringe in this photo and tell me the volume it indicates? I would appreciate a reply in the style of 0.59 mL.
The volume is 9 mL
